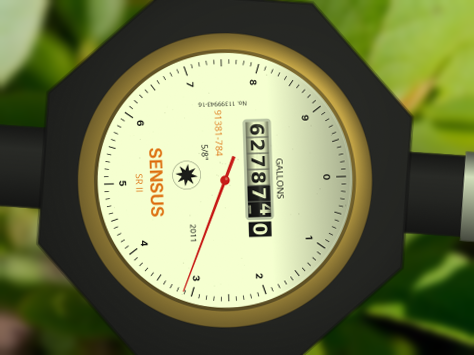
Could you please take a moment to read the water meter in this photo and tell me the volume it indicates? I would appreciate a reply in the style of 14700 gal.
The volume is 6278743.1 gal
